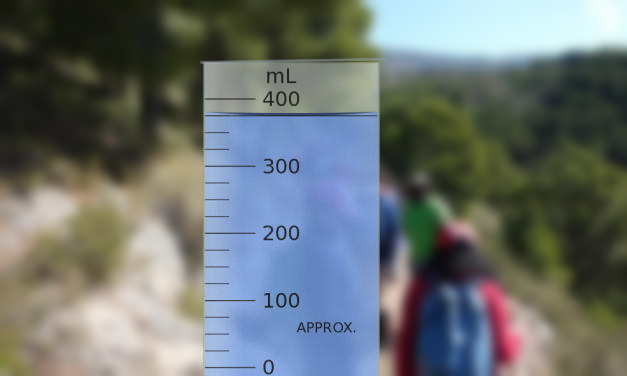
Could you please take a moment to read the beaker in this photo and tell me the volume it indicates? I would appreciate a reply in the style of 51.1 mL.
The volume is 375 mL
